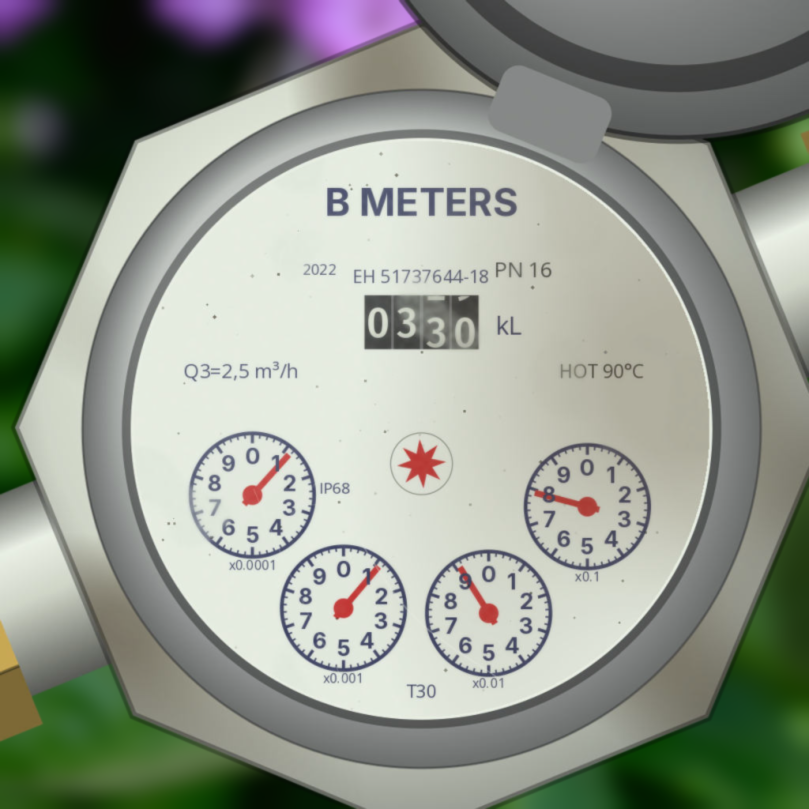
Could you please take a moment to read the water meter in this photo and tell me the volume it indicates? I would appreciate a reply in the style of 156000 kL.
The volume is 329.7911 kL
